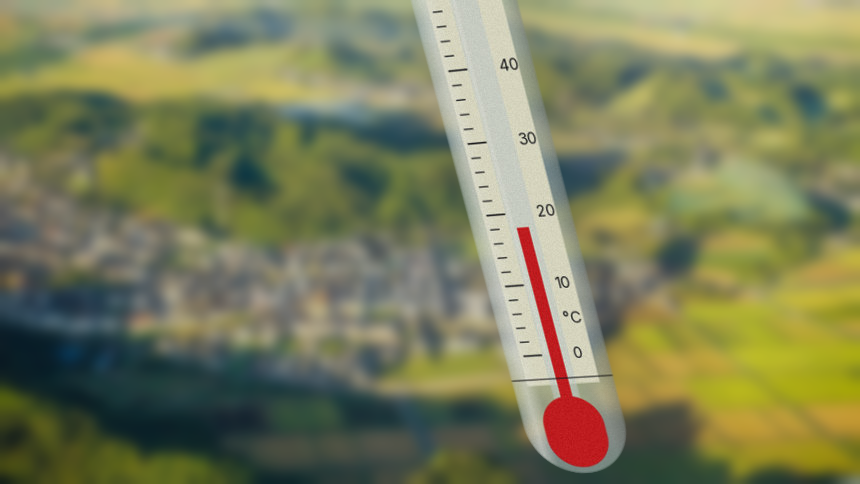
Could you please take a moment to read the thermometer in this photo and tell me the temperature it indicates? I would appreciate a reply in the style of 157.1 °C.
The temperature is 18 °C
